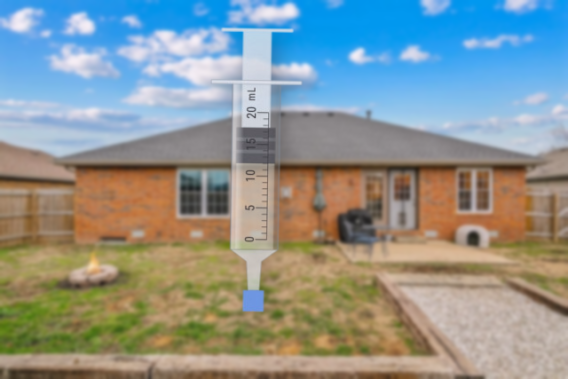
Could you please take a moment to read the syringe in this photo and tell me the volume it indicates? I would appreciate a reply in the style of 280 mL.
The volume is 12 mL
